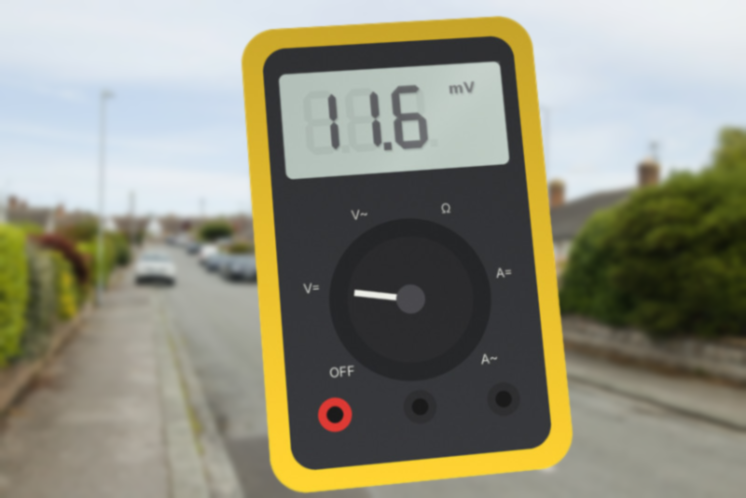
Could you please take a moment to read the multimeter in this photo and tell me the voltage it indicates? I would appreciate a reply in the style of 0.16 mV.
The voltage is 11.6 mV
